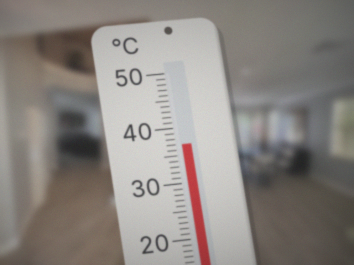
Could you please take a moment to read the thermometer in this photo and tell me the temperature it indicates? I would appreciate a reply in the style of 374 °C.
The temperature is 37 °C
